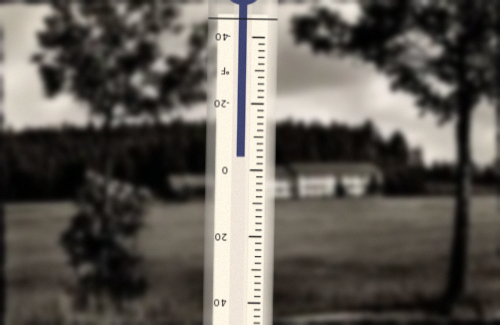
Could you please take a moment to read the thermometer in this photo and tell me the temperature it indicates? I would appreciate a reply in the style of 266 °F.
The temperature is -4 °F
